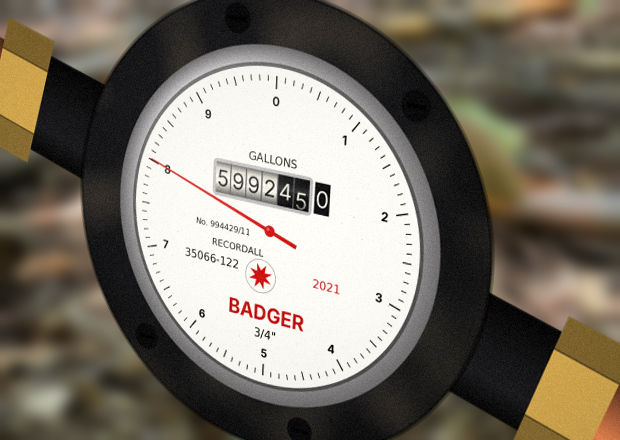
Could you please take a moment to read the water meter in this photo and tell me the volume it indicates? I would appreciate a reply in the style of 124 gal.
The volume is 5992448.0 gal
